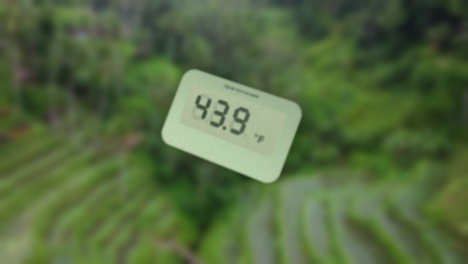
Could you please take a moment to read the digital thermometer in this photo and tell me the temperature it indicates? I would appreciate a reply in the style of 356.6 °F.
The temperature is 43.9 °F
